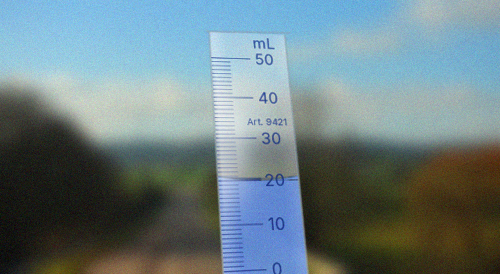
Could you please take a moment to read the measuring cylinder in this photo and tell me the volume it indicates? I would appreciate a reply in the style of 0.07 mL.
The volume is 20 mL
